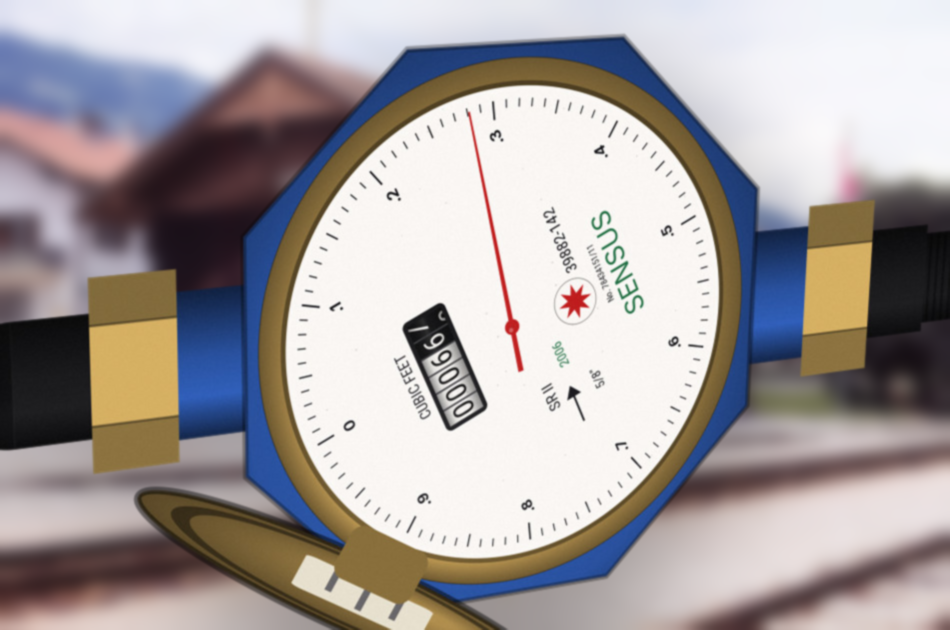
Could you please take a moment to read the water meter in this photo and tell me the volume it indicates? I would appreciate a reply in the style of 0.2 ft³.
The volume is 667.28 ft³
